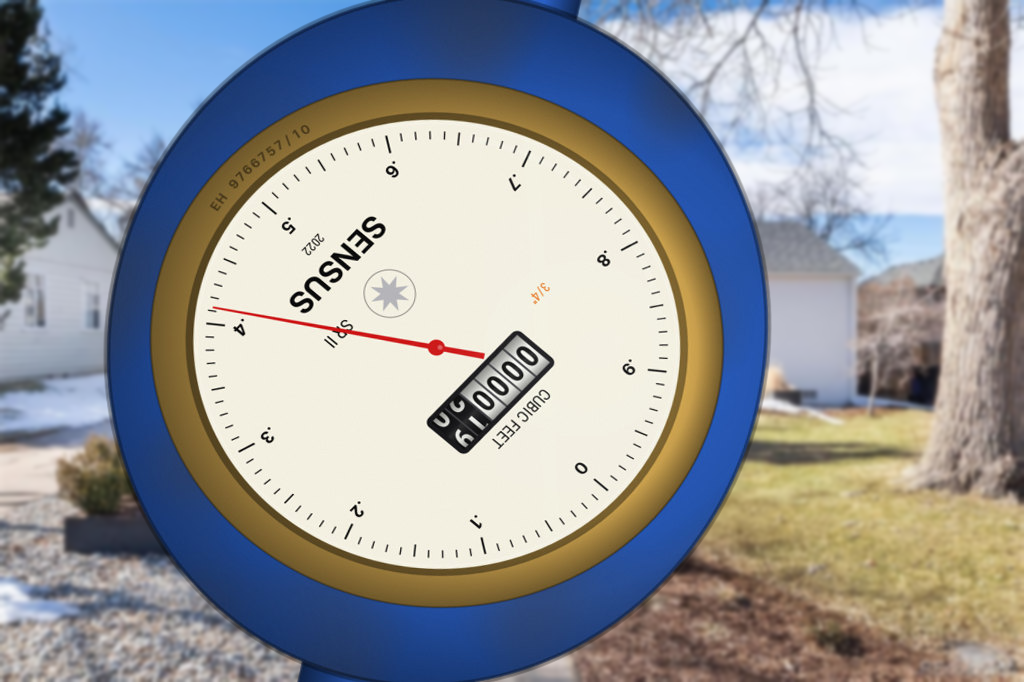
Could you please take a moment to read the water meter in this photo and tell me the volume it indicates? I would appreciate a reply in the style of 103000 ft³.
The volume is 19.41 ft³
